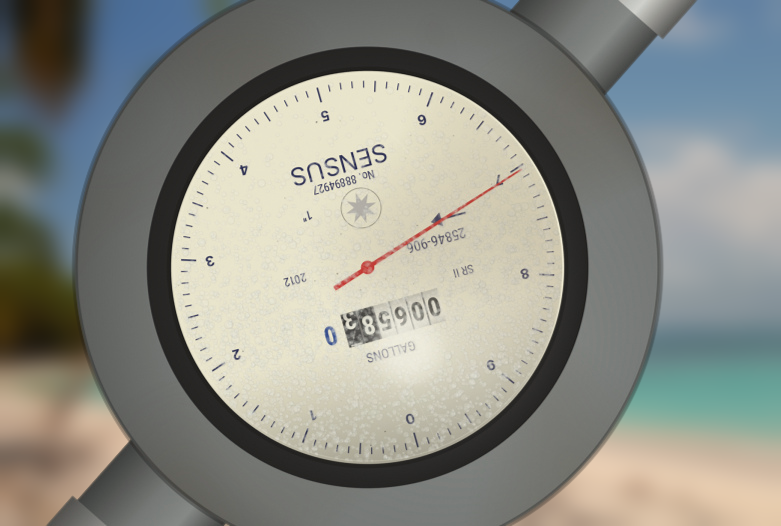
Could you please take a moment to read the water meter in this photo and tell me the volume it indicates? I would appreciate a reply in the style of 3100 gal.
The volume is 65827.0 gal
